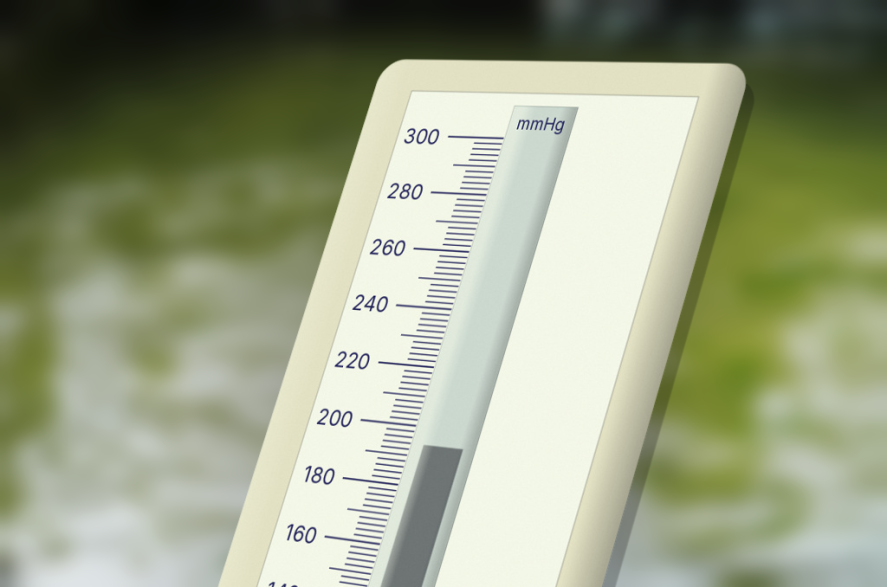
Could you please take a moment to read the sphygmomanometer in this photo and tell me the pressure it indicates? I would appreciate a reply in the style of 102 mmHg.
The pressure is 194 mmHg
